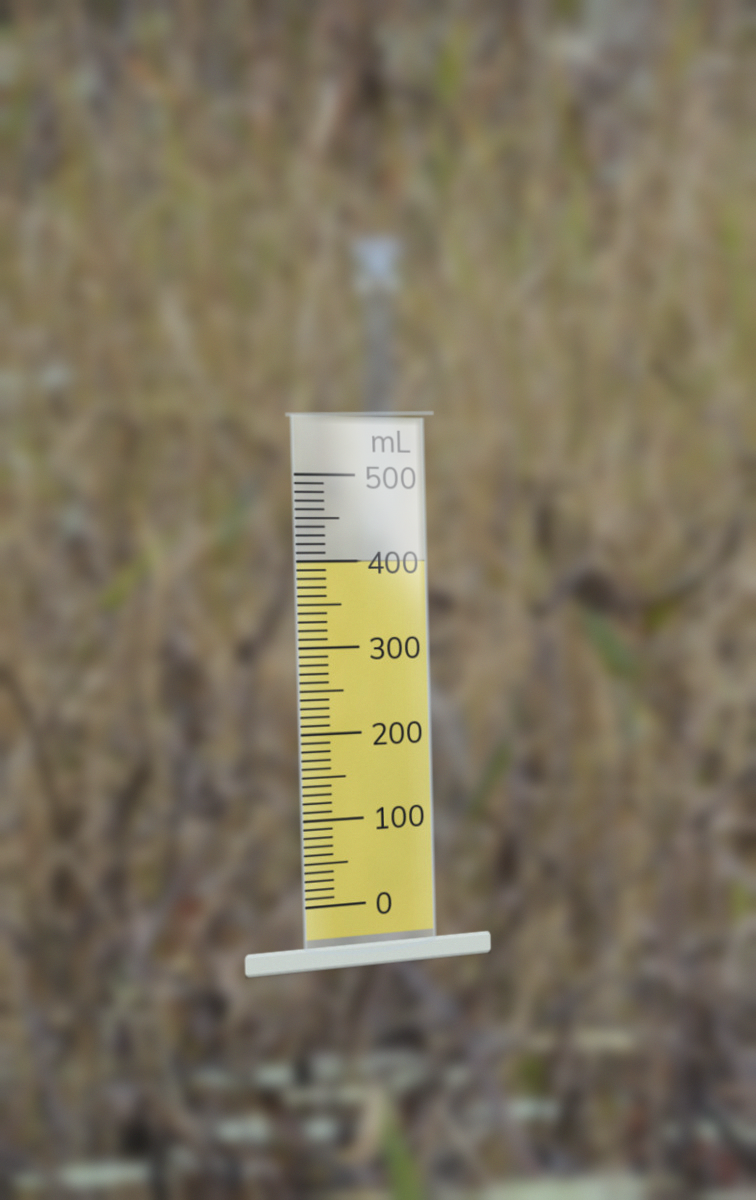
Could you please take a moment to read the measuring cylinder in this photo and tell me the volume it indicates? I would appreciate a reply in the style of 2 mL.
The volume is 400 mL
